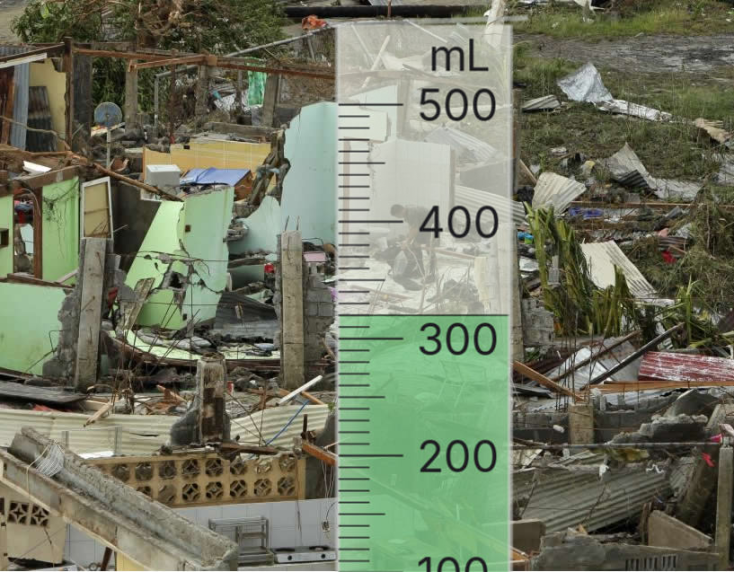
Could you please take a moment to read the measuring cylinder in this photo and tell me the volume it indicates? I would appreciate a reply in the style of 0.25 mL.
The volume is 320 mL
